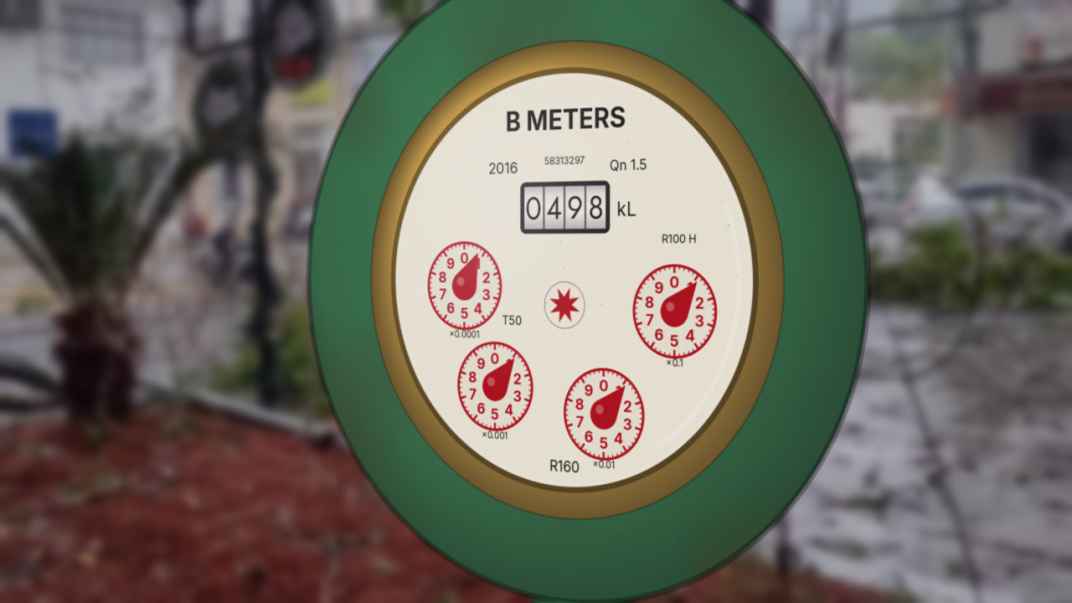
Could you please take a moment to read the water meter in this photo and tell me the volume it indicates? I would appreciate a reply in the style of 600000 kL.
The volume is 498.1110 kL
